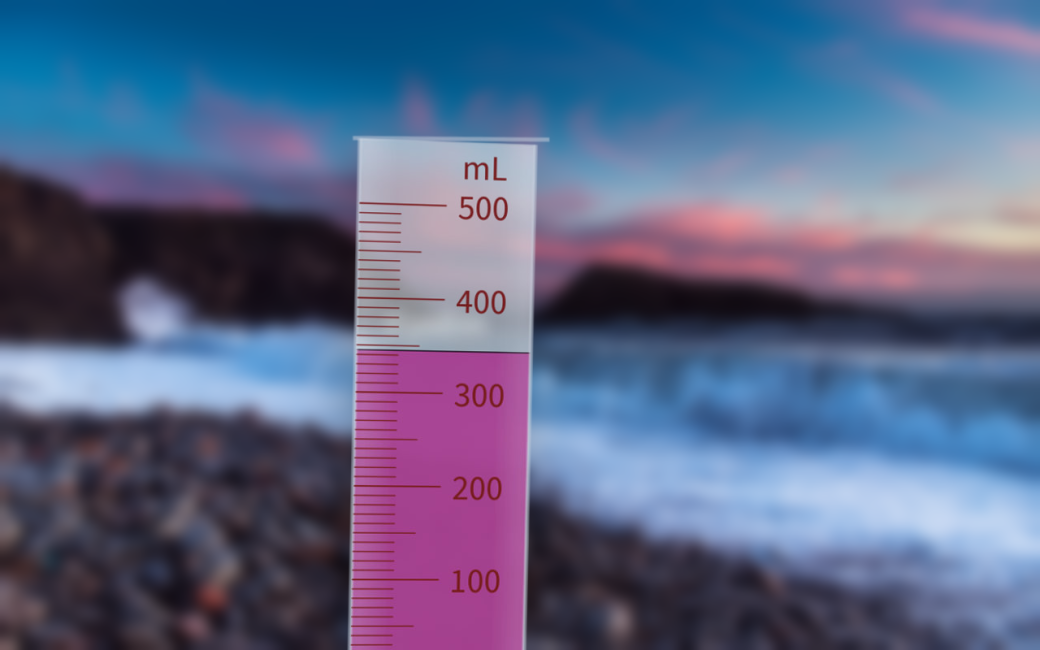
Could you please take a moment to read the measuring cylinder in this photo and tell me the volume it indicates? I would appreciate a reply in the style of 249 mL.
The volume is 345 mL
